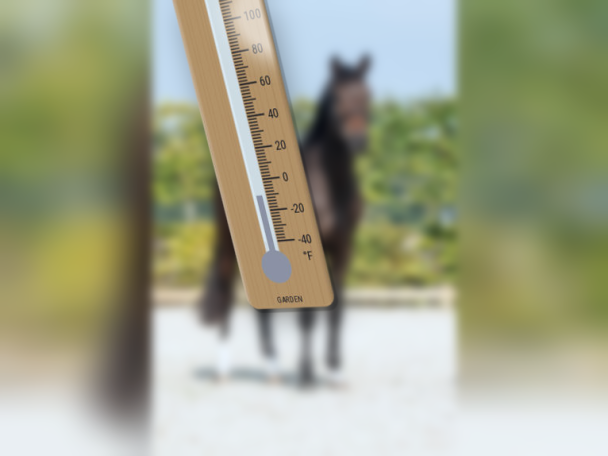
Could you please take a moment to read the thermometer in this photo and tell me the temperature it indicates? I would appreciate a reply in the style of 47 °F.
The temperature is -10 °F
